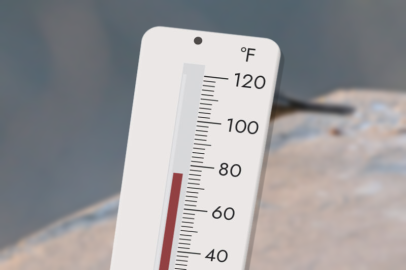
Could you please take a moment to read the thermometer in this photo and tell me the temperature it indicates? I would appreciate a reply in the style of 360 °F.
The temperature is 76 °F
